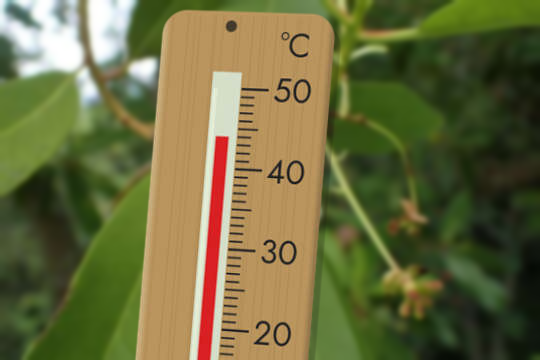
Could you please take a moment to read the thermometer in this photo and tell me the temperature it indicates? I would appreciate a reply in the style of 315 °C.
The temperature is 44 °C
